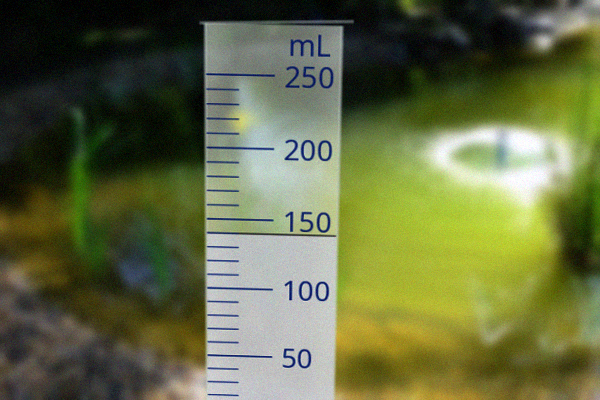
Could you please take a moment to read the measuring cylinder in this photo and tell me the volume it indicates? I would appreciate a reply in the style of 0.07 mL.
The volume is 140 mL
